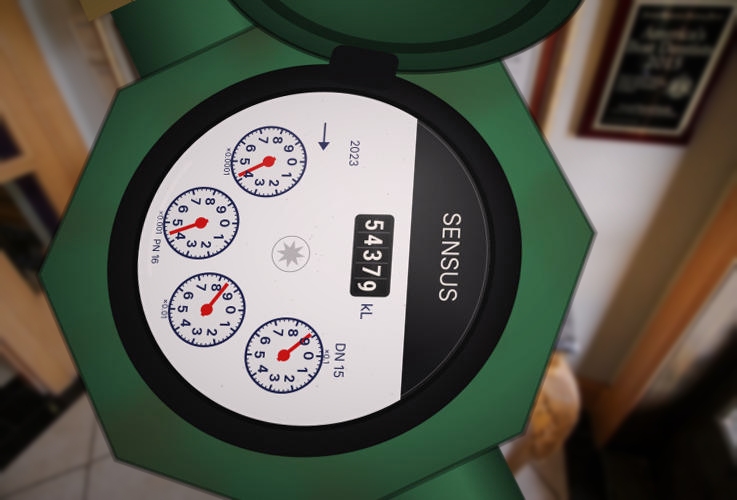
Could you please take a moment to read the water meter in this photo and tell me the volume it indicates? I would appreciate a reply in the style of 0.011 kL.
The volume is 54378.8844 kL
